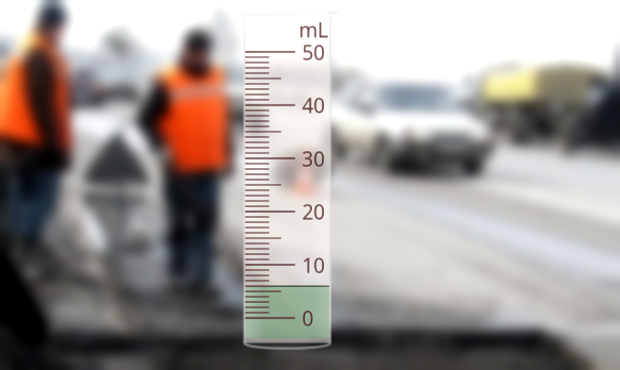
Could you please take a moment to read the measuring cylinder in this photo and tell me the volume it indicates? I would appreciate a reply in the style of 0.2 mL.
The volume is 6 mL
